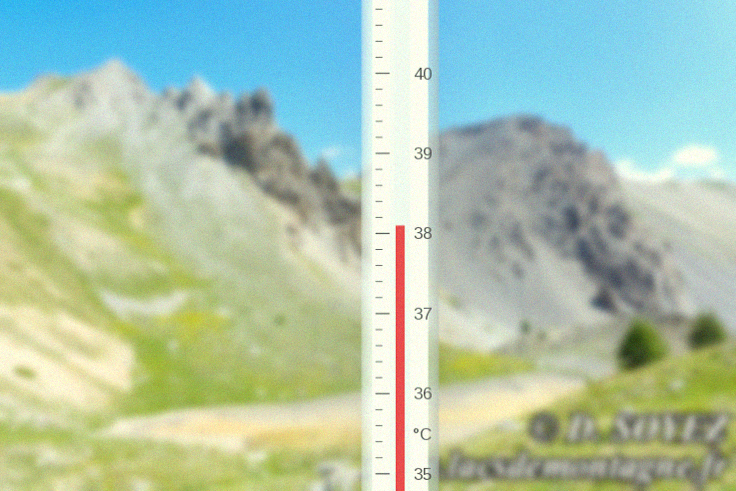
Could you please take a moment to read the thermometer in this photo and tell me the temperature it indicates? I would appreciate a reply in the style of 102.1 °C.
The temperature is 38.1 °C
